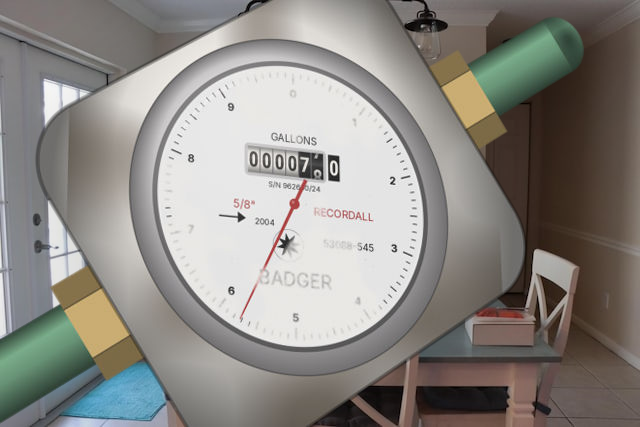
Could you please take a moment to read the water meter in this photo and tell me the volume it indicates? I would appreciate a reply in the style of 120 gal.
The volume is 775.7 gal
